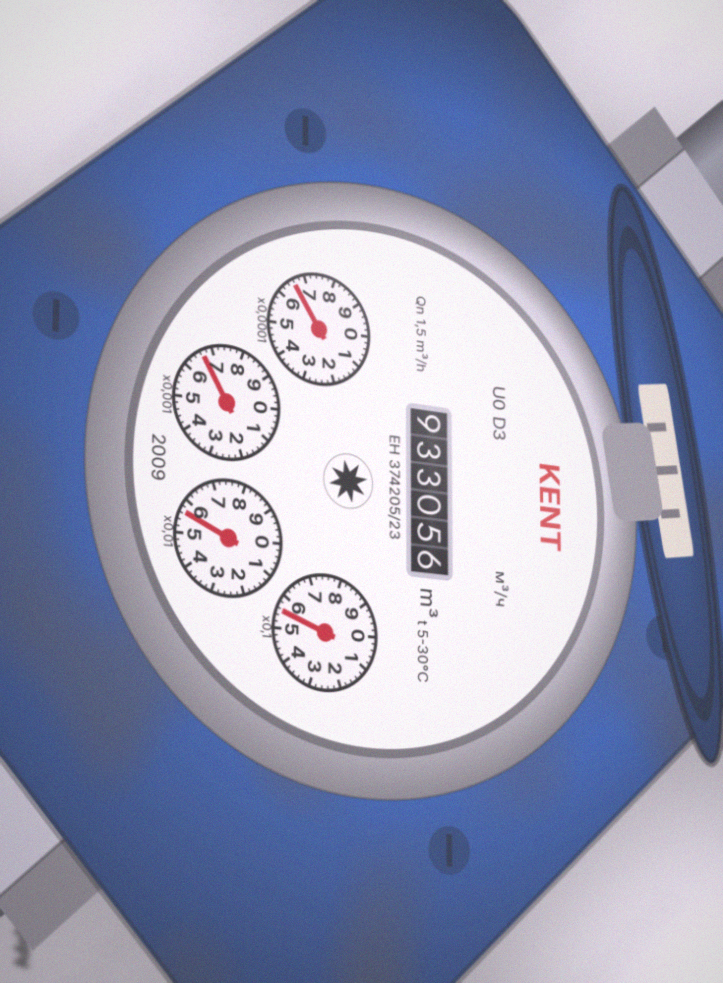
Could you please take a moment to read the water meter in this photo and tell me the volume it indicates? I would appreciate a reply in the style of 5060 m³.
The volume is 933056.5566 m³
